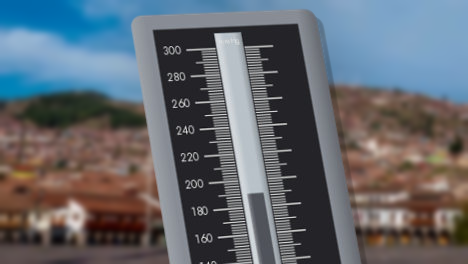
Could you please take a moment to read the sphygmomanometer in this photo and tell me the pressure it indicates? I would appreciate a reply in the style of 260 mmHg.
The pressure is 190 mmHg
